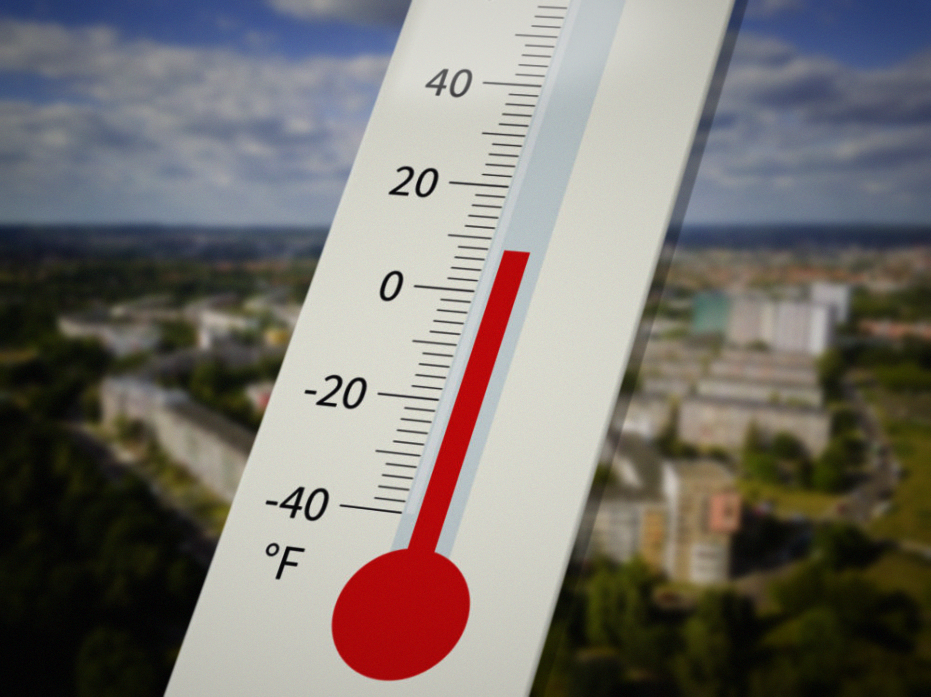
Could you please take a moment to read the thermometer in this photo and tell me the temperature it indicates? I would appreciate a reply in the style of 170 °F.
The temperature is 8 °F
